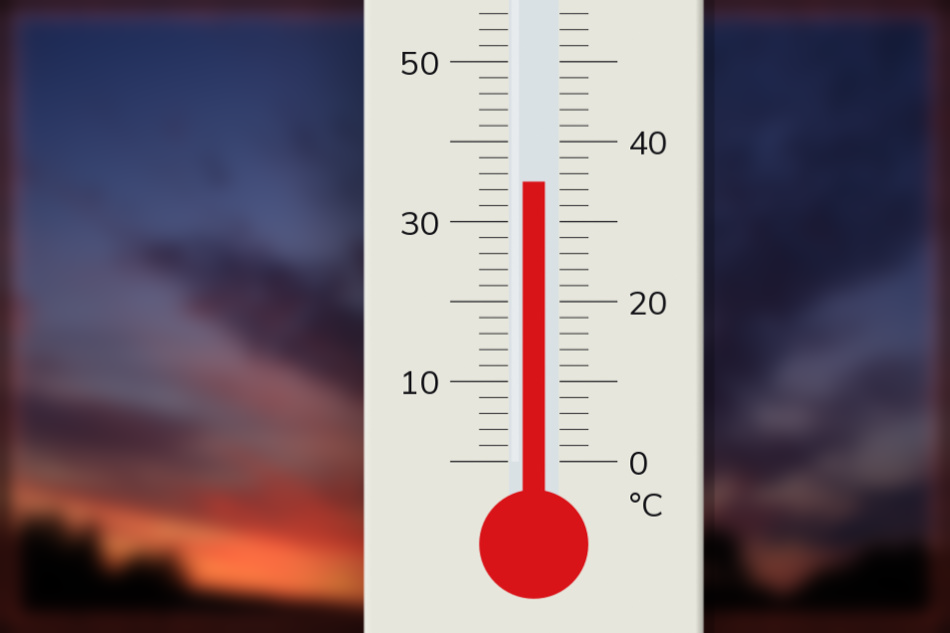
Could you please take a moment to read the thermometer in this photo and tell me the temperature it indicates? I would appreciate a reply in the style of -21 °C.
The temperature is 35 °C
